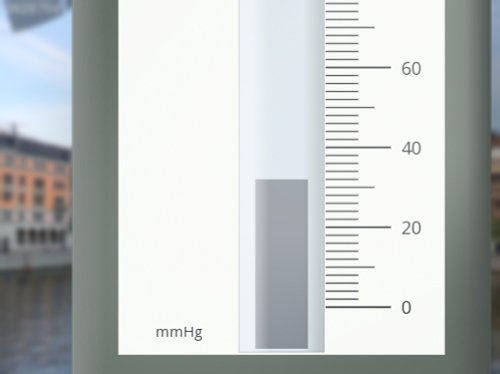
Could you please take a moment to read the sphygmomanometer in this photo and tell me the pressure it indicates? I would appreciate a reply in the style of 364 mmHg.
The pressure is 32 mmHg
